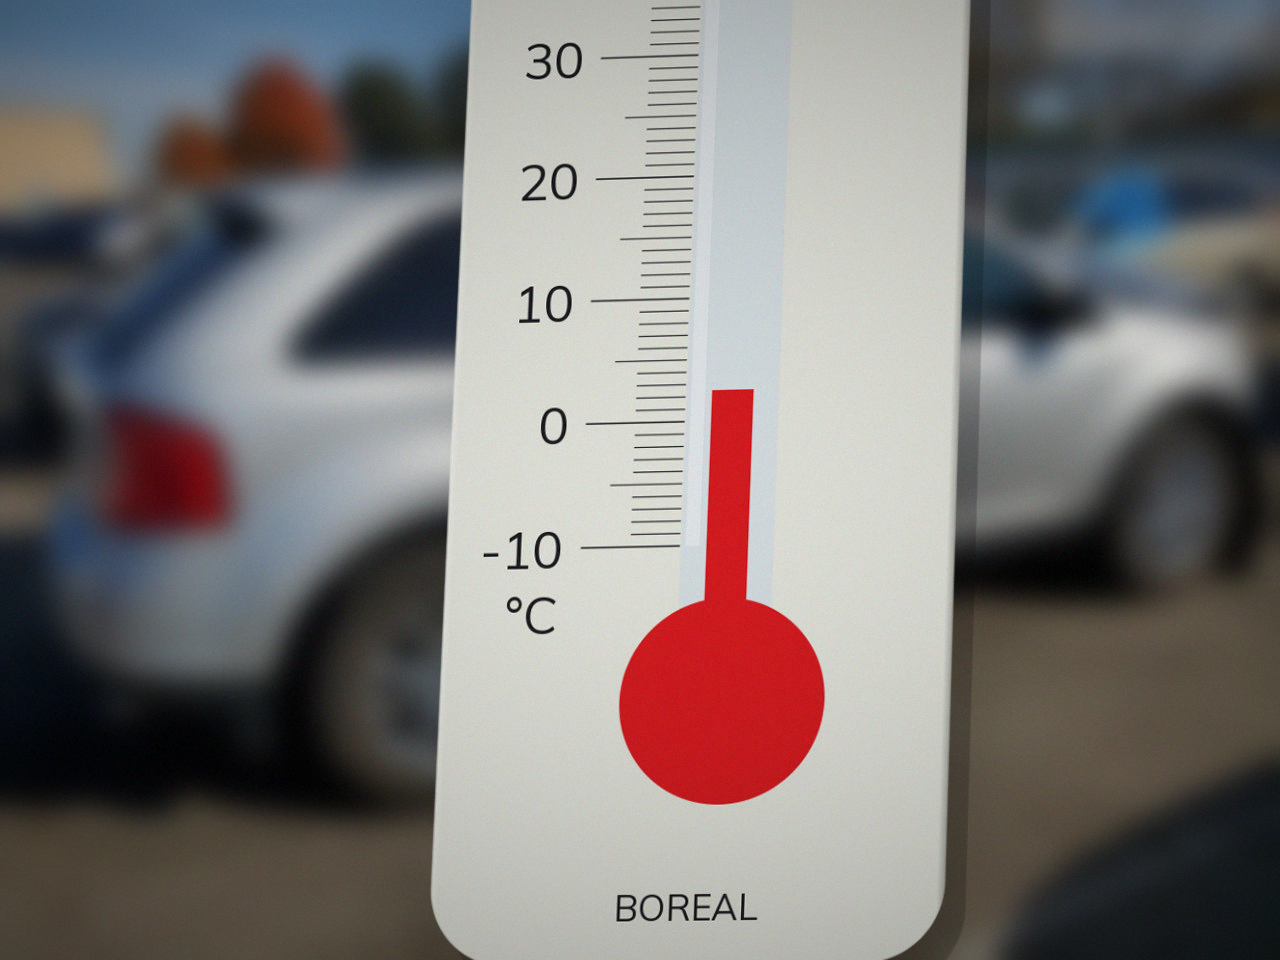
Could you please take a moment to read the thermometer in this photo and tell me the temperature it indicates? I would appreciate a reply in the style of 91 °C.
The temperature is 2.5 °C
